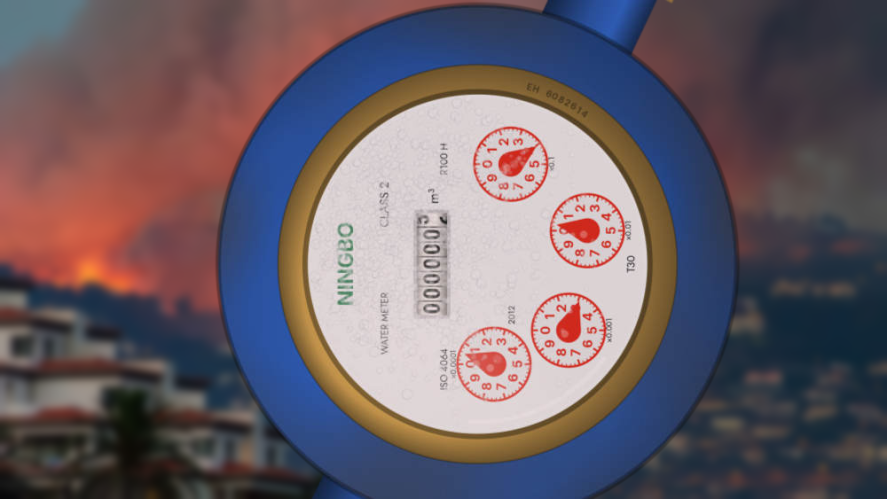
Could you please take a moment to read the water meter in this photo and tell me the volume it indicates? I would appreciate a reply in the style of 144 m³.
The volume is 5.4030 m³
